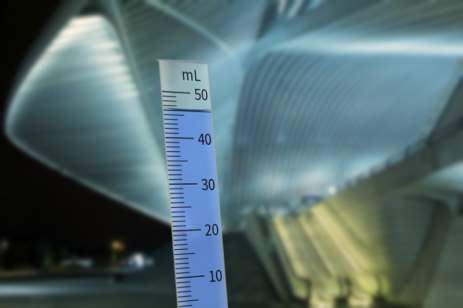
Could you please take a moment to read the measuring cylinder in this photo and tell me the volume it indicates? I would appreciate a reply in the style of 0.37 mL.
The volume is 46 mL
